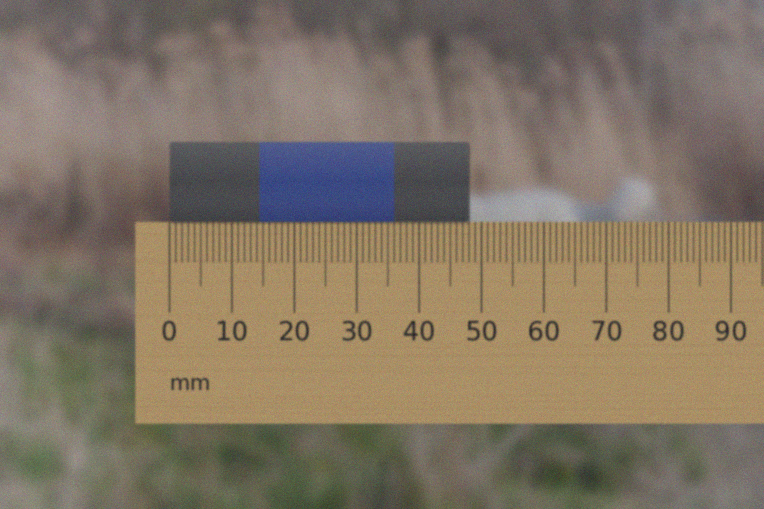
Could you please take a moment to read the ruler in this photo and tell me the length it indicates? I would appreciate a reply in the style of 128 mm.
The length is 48 mm
